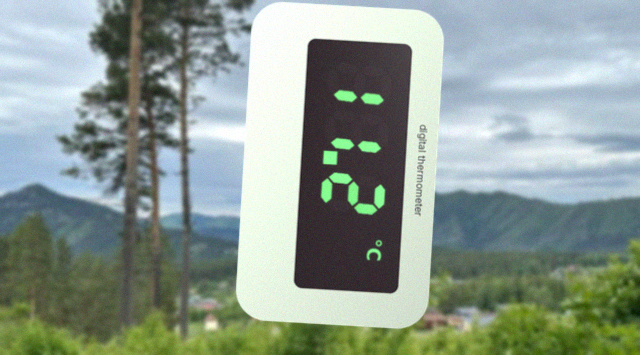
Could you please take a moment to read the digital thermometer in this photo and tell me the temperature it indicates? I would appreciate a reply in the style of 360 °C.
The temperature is 11.2 °C
